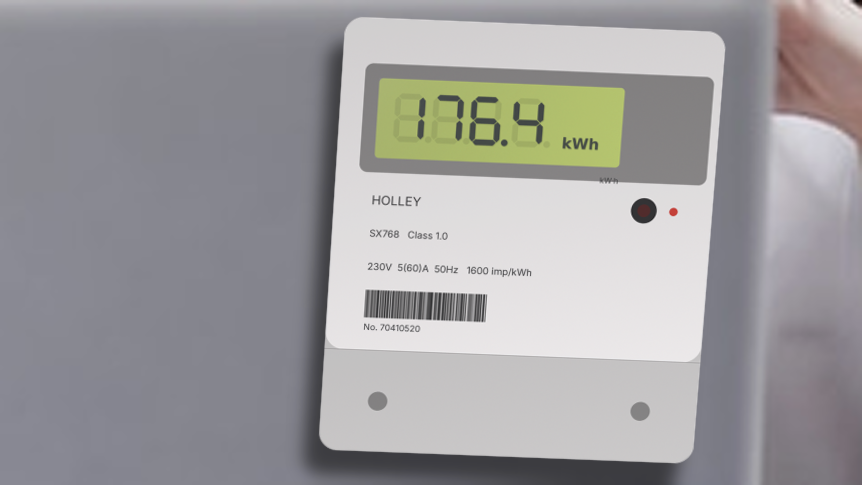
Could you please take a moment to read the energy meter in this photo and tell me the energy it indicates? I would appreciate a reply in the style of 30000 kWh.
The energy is 176.4 kWh
